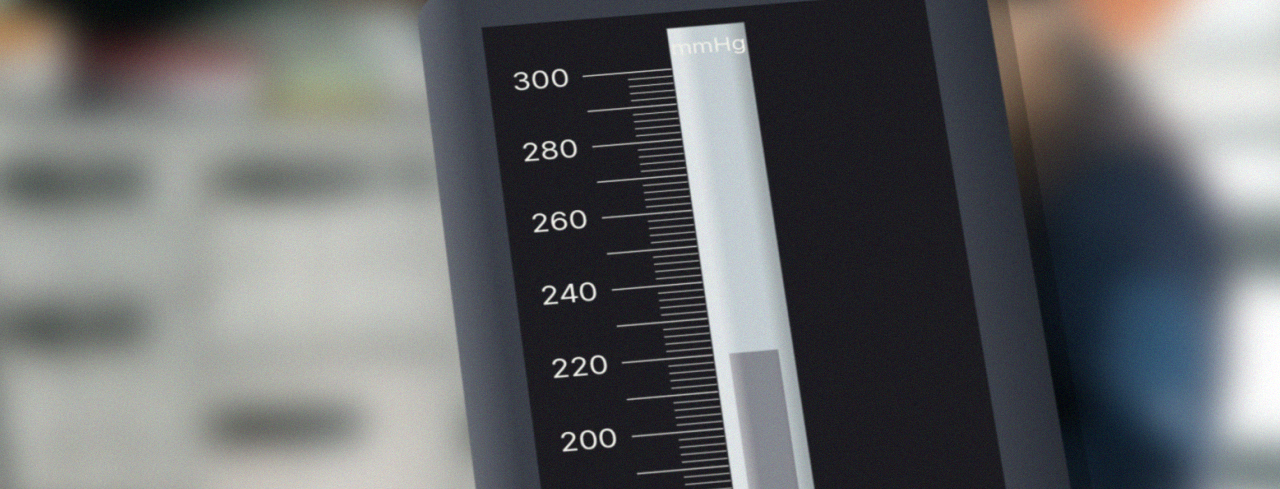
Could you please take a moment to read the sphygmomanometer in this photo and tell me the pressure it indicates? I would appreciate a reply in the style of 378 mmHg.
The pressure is 220 mmHg
